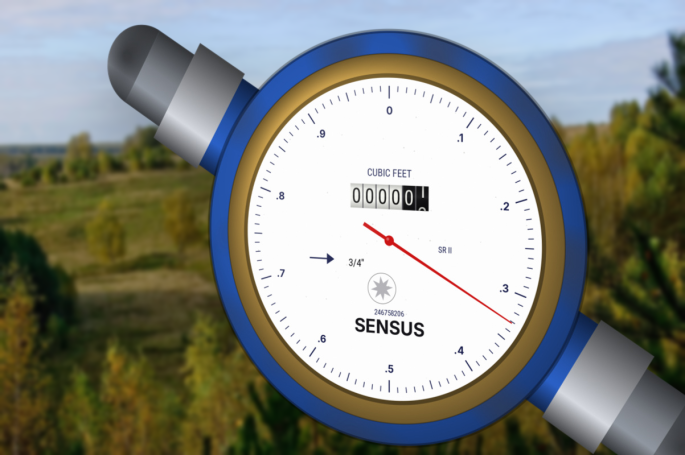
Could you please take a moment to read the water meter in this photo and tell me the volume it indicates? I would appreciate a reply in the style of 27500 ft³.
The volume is 1.33 ft³
